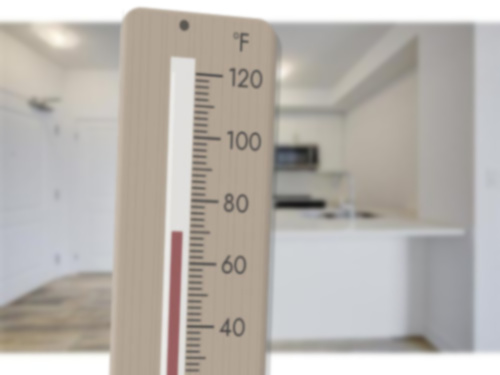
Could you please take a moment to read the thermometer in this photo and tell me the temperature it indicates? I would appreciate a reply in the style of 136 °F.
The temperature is 70 °F
